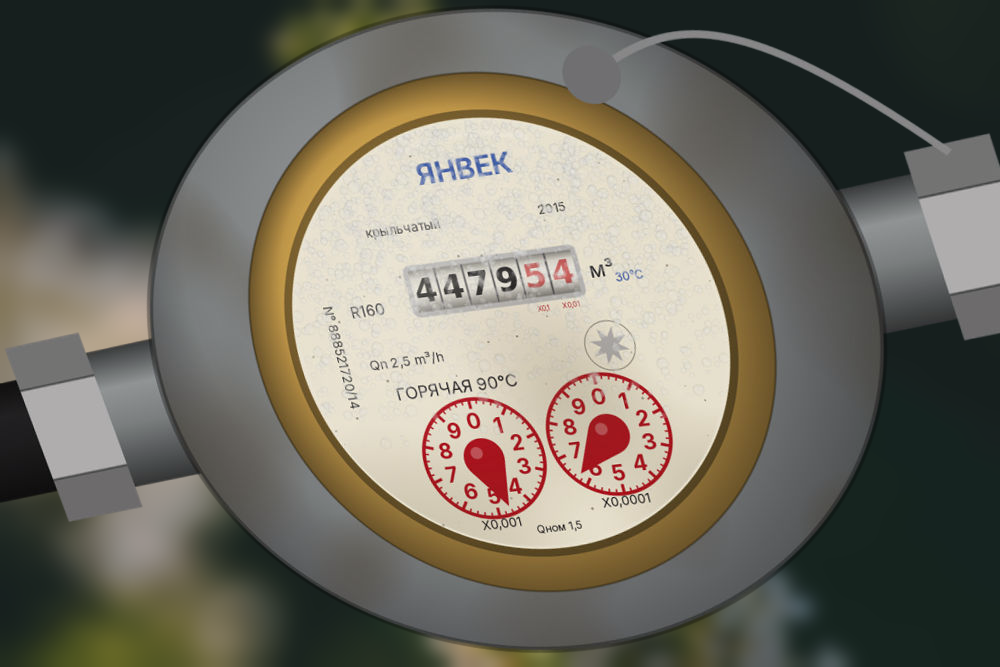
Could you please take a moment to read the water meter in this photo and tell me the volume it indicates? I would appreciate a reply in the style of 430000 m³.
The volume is 4479.5446 m³
